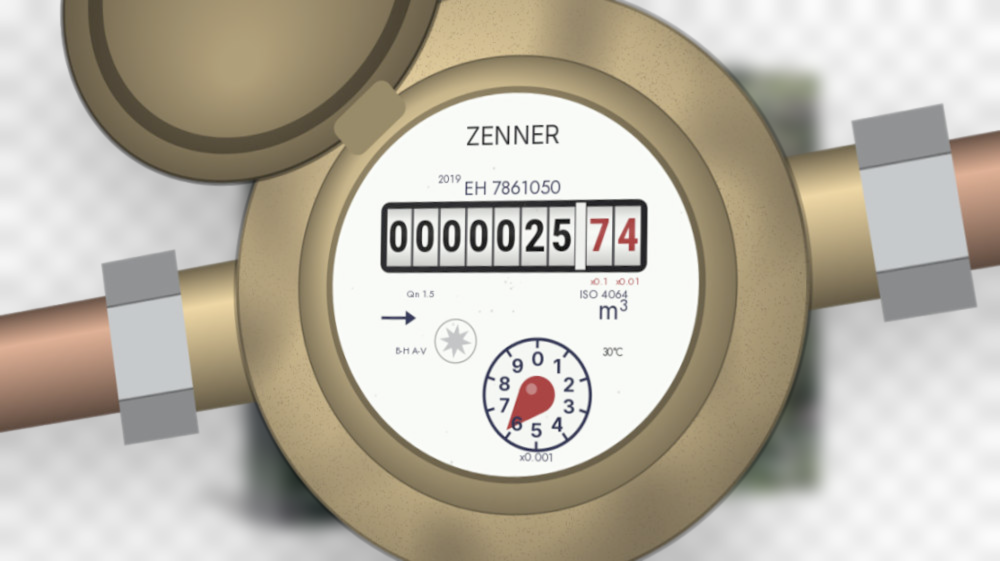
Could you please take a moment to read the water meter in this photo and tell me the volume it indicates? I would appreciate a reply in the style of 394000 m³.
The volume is 25.746 m³
